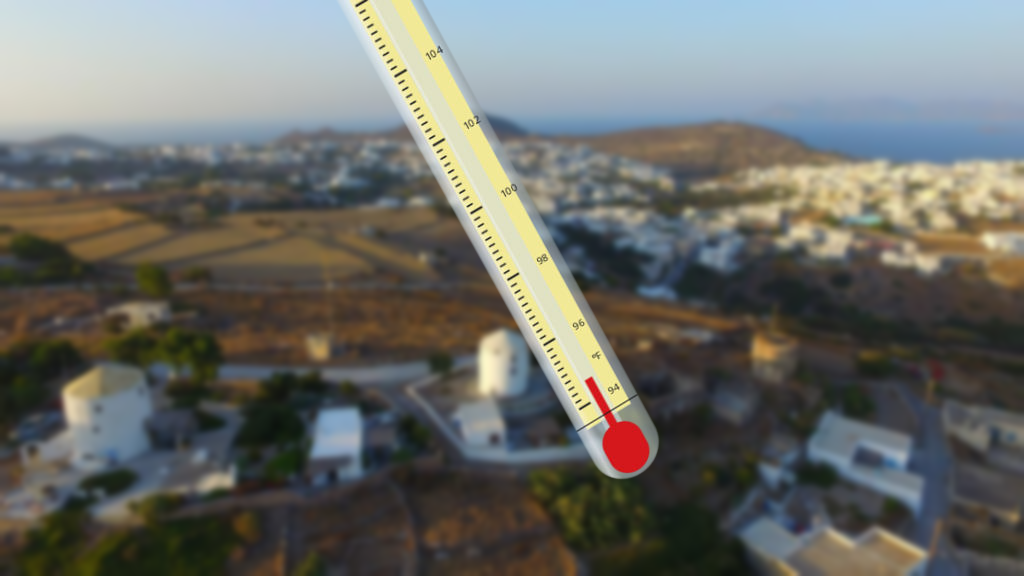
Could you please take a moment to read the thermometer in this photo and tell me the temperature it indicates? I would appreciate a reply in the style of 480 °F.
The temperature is 94.6 °F
